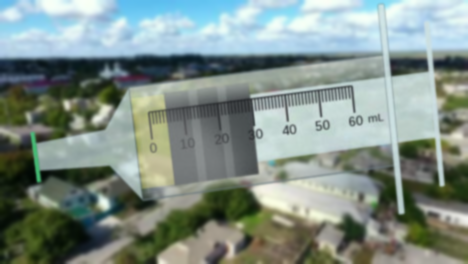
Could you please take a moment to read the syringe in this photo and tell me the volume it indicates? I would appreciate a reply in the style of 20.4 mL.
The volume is 5 mL
